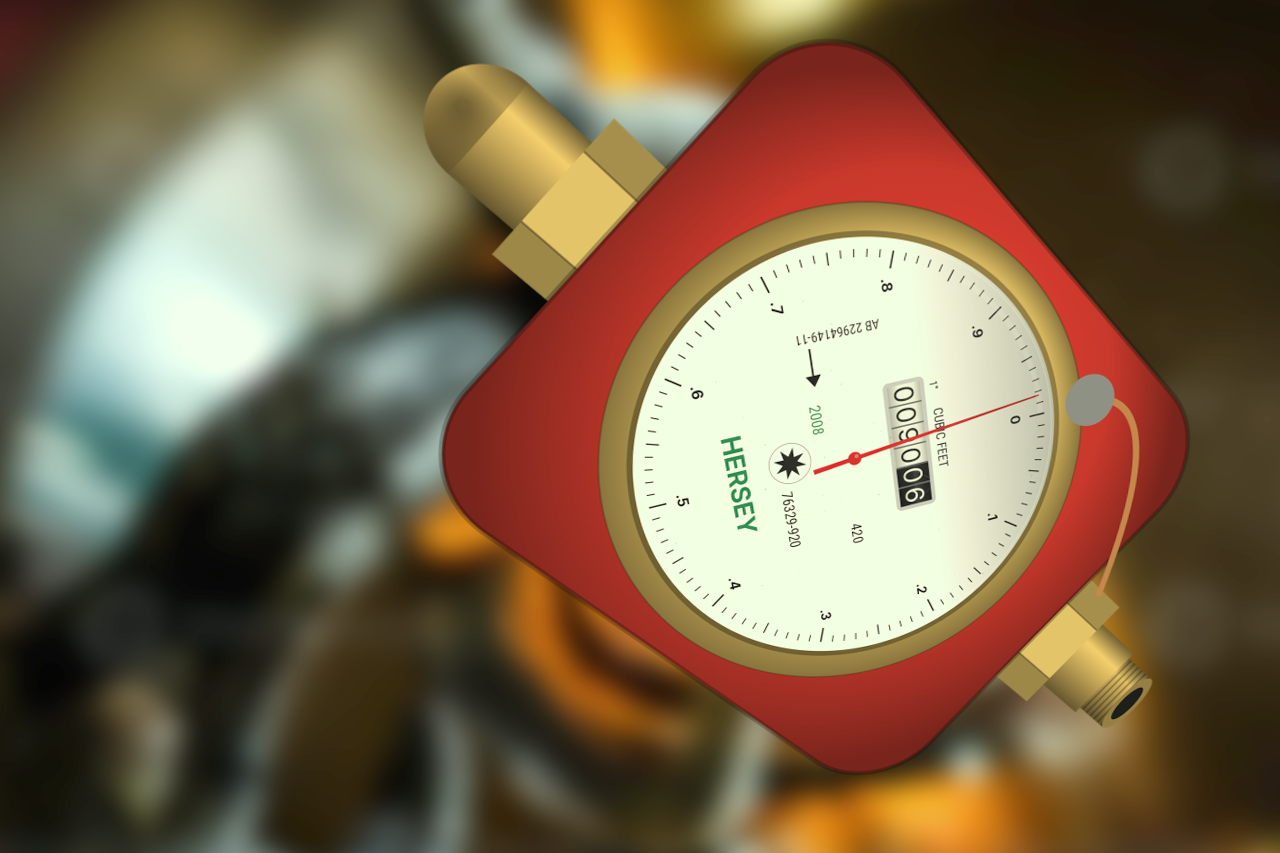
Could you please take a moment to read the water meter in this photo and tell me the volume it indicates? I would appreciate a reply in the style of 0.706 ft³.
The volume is 9005.98 ft³
